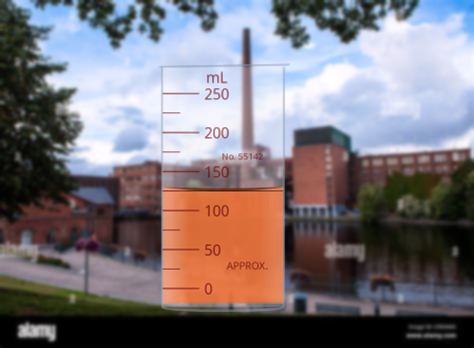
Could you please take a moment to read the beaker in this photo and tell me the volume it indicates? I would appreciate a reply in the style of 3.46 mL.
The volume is 125 mL
